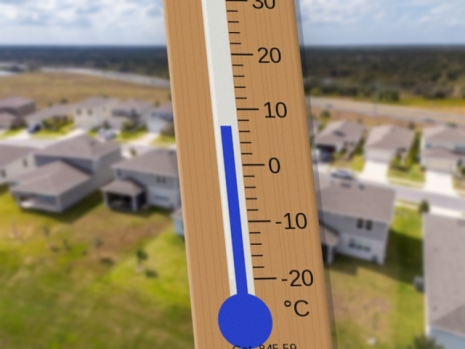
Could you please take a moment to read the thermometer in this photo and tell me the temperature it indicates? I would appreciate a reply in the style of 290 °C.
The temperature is 7 °C
